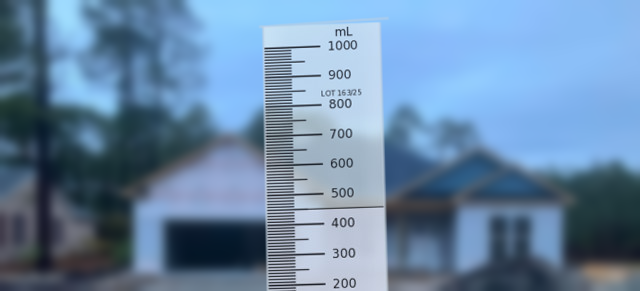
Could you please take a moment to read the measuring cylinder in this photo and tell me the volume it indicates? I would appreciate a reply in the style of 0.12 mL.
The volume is 450 mL
